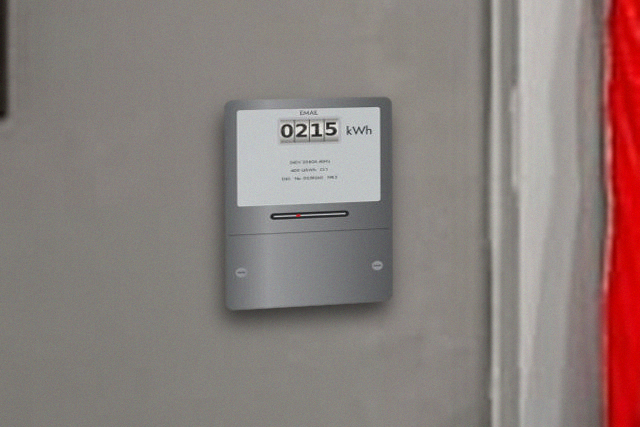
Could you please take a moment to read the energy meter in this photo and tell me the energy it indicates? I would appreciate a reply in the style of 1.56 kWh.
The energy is 215 kWh
